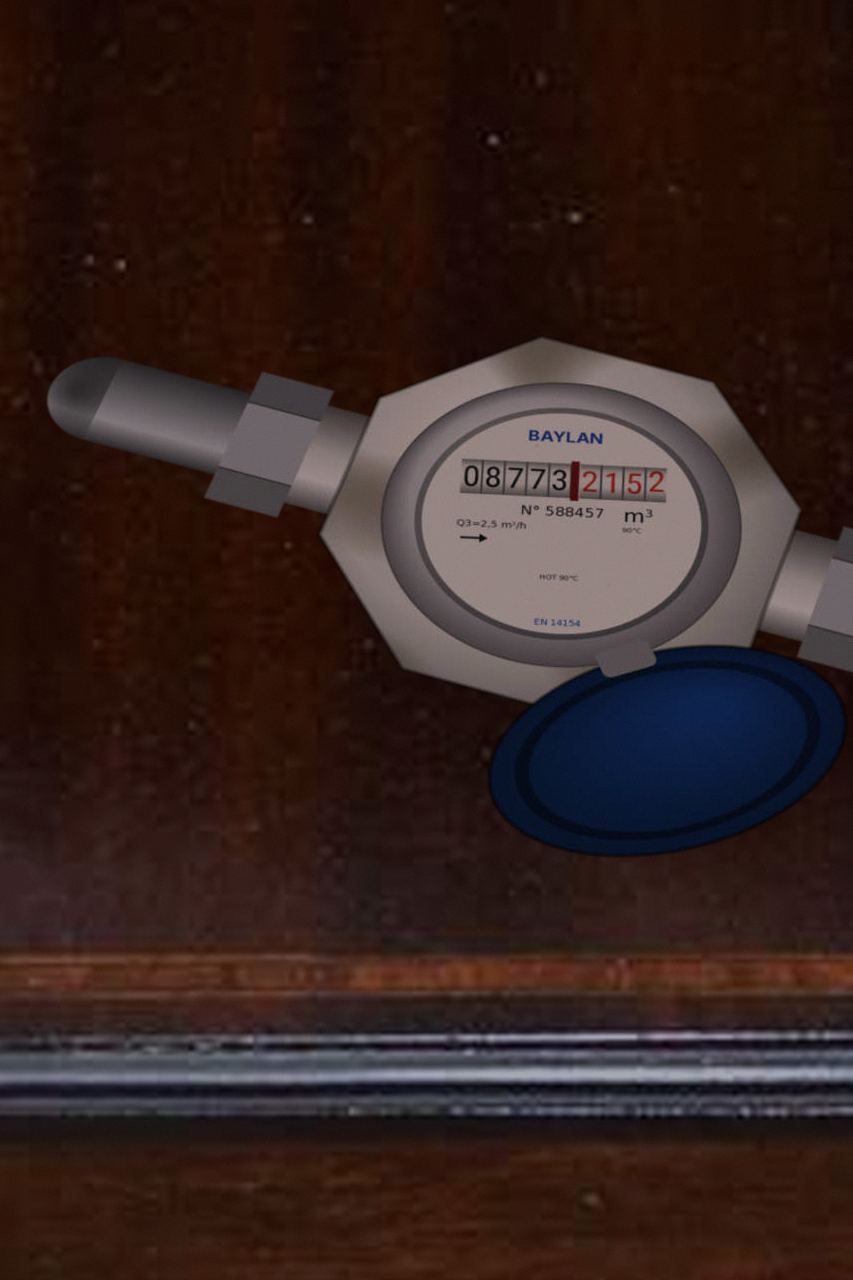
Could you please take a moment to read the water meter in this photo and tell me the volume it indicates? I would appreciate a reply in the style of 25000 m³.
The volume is 8773.2152 m³
